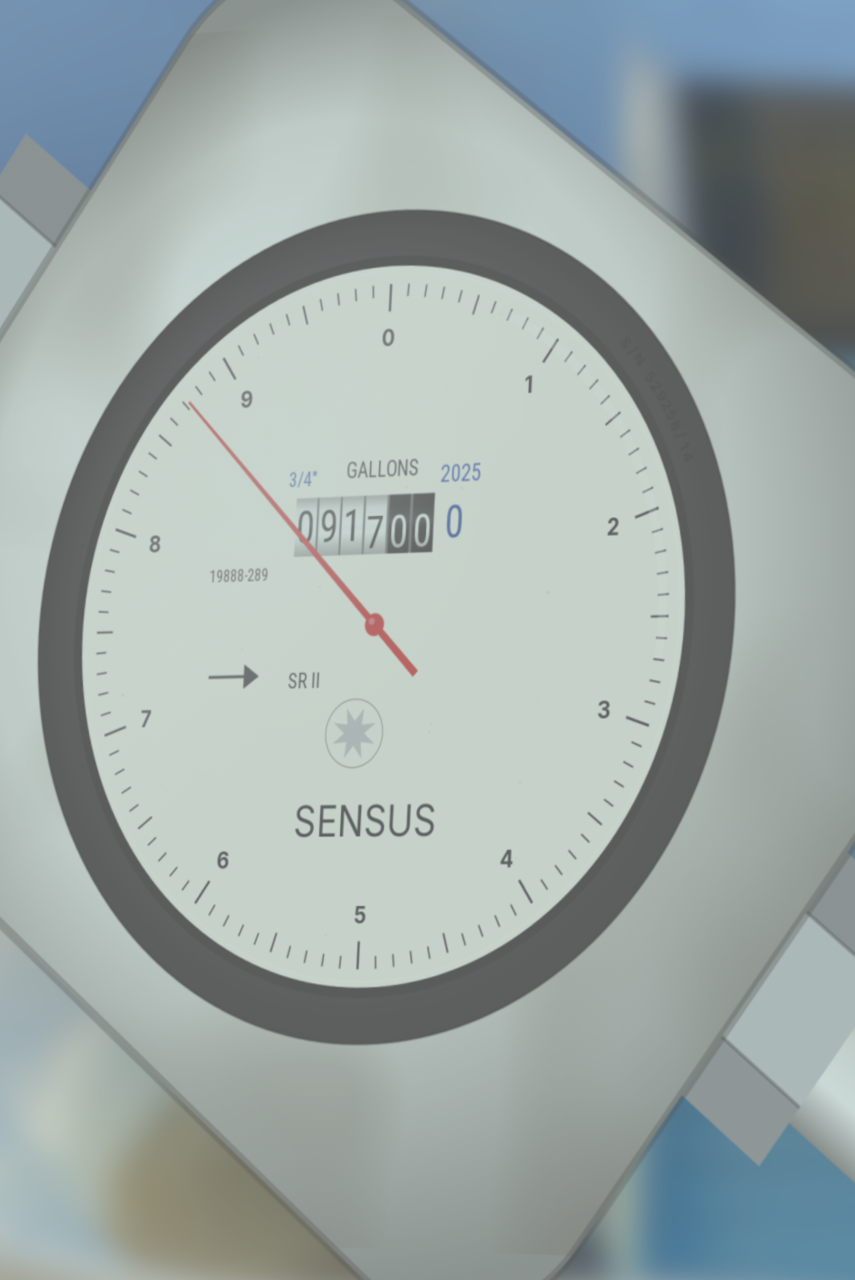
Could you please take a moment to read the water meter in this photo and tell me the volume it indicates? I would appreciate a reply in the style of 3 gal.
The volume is 916998.7 gal
